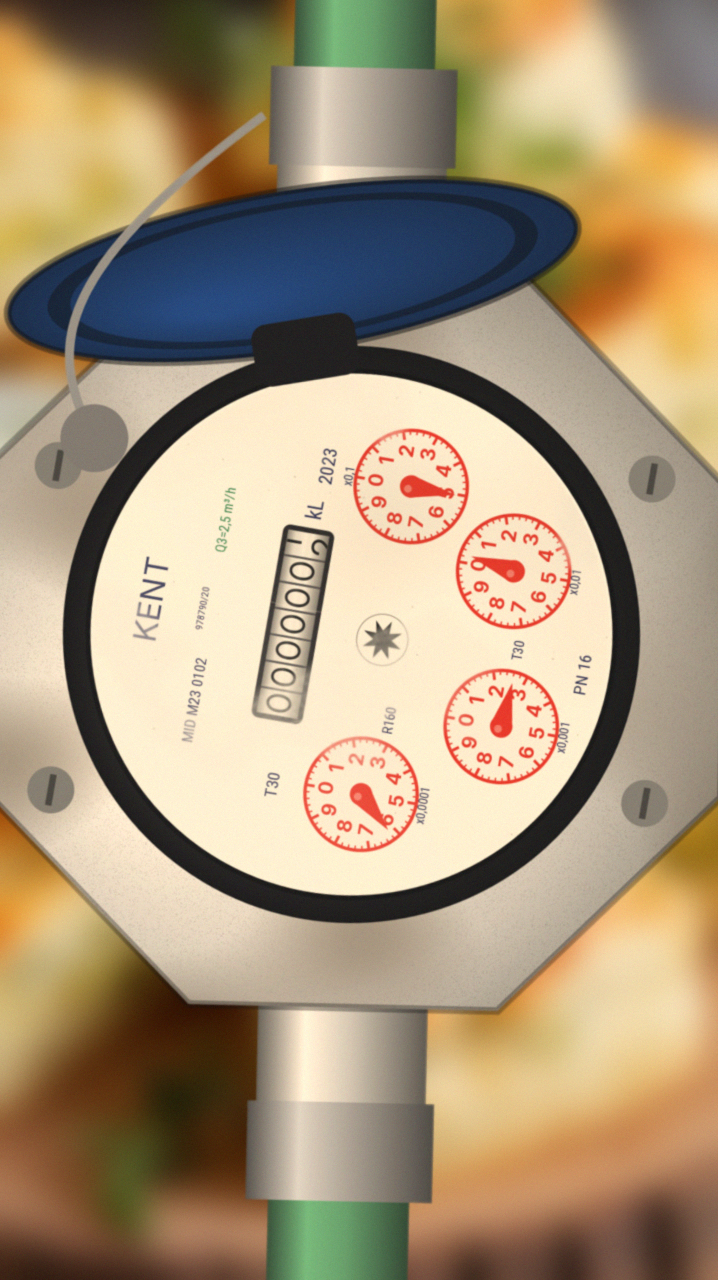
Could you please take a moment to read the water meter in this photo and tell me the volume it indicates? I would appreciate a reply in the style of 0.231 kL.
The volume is 1.5026 kL
